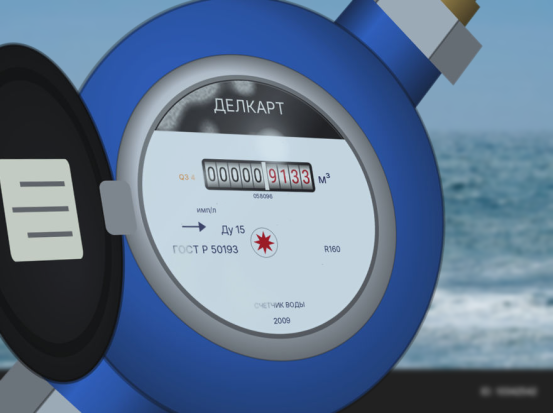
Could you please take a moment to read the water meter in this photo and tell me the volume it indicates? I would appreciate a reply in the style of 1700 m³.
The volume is 0.9133 m³
